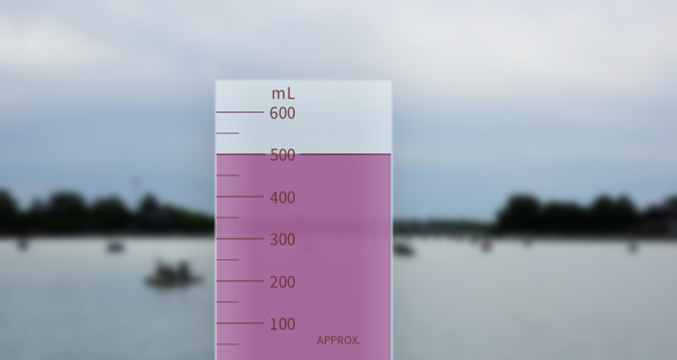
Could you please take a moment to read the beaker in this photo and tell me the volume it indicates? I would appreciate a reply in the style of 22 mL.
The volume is 500 mL
